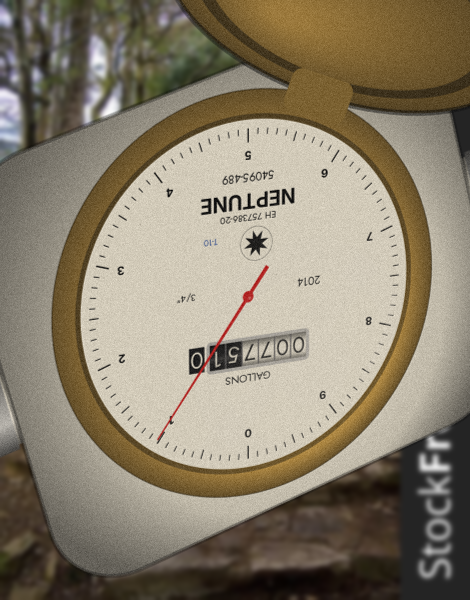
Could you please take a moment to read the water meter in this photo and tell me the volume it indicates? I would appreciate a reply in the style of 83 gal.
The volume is 77511.0 gal
